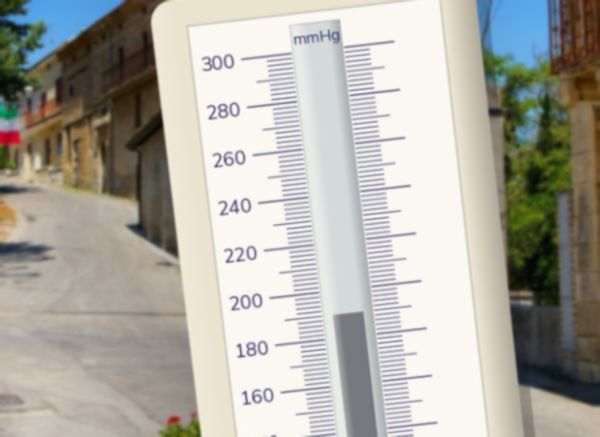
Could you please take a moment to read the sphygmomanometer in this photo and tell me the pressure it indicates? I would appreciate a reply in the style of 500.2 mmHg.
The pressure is 190 mmHg
